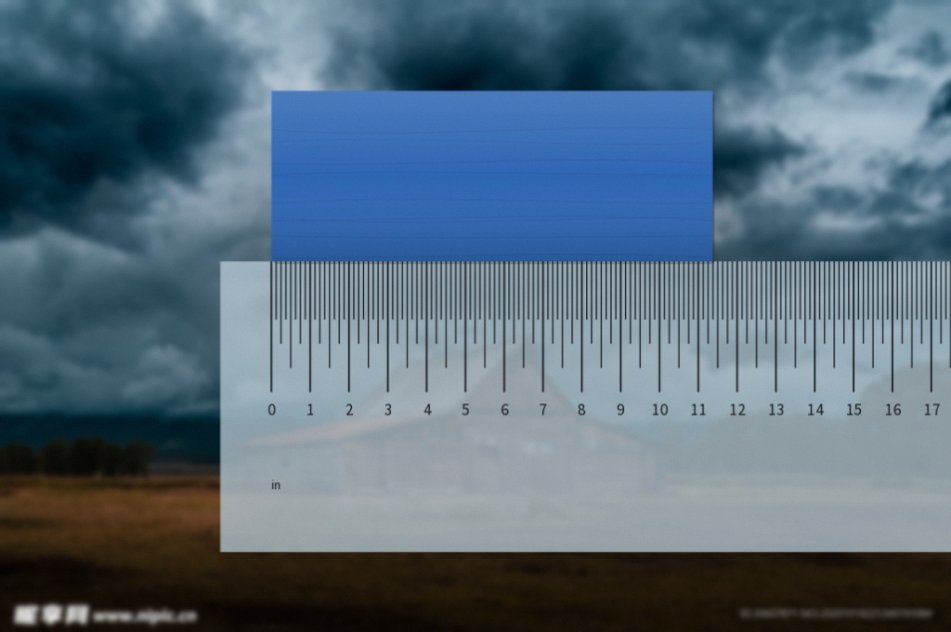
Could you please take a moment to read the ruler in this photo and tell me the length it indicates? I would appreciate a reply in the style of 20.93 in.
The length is 11.375 in
